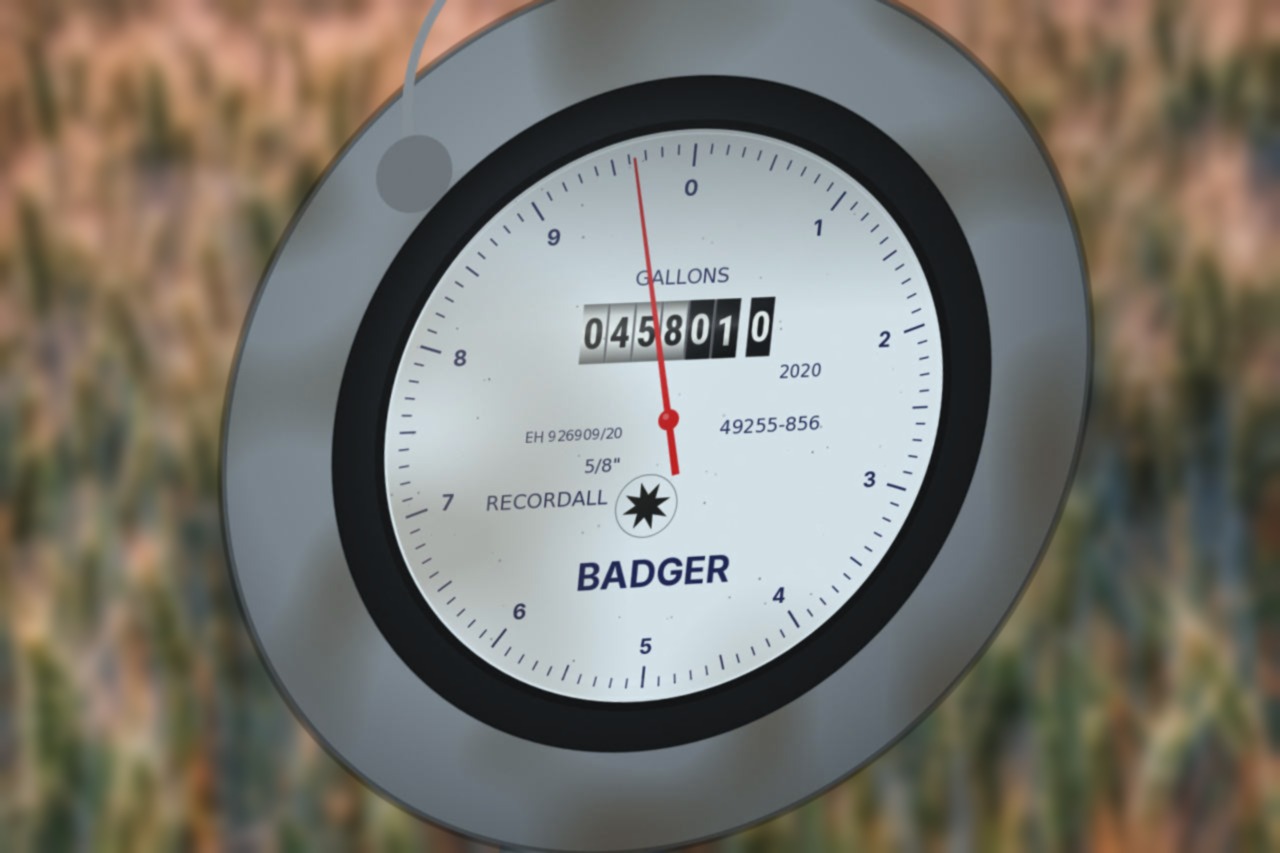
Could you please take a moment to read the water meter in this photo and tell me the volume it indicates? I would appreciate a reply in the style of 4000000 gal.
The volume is 458009.6 gal
